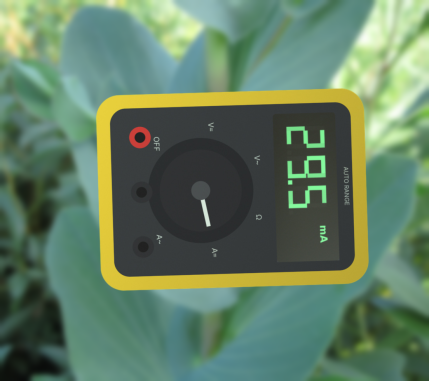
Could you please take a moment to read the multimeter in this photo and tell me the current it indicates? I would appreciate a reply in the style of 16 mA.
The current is 29.5 mA
